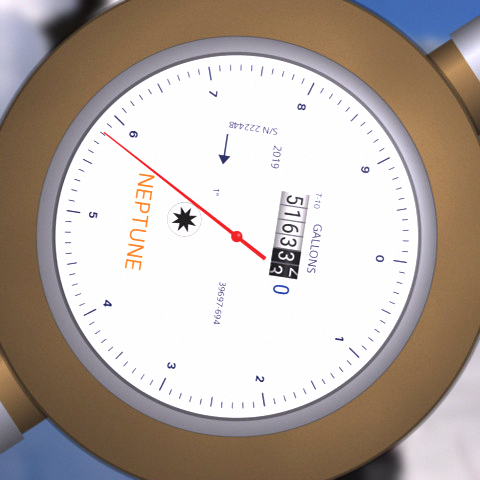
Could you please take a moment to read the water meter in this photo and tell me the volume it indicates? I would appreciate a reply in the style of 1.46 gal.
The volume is 5163325.8 gal
